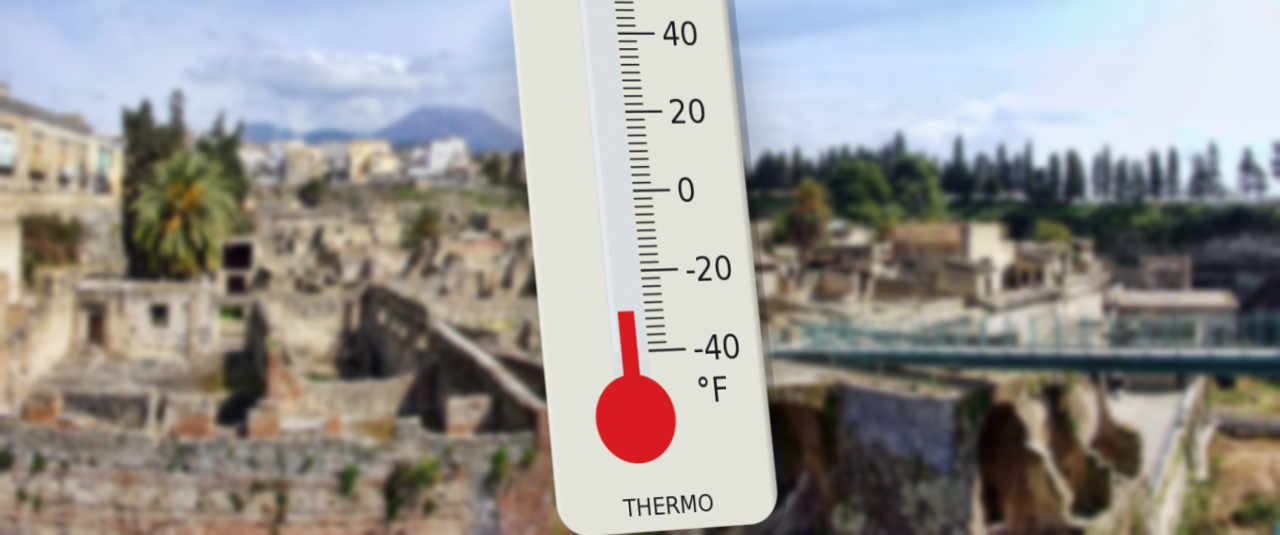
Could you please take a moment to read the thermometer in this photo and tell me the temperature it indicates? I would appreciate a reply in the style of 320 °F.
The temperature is -30 °F
